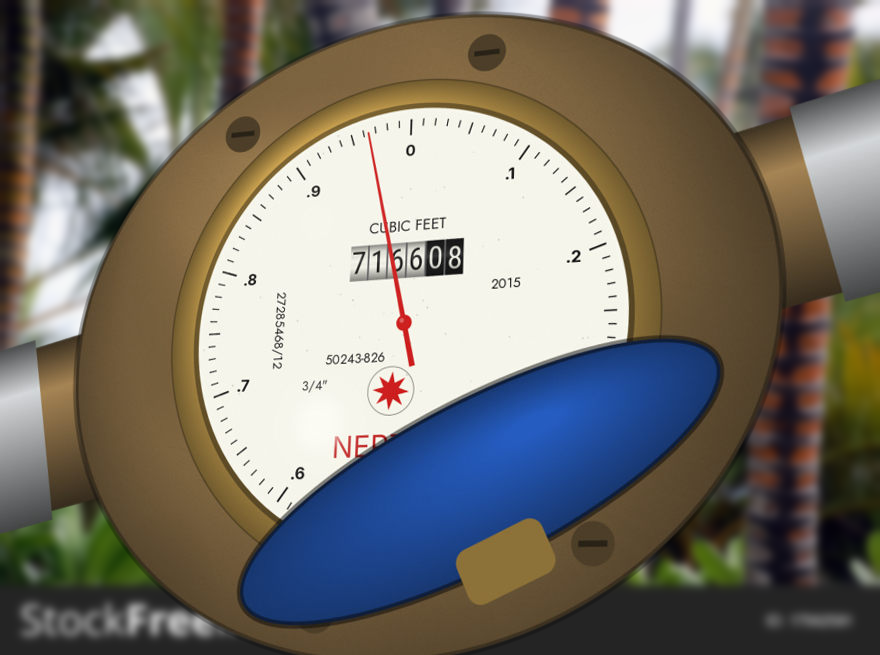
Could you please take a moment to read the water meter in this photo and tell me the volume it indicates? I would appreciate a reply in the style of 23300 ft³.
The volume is 716607.96 ft³
